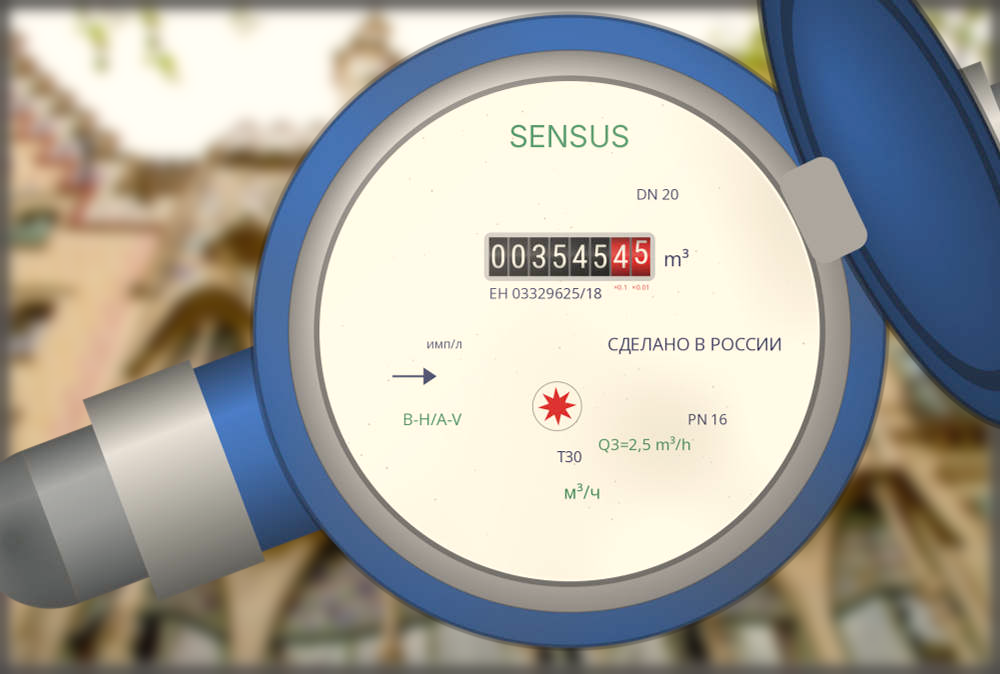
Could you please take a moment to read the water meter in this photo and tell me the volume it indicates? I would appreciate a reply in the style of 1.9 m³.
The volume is 3545.45 m³
